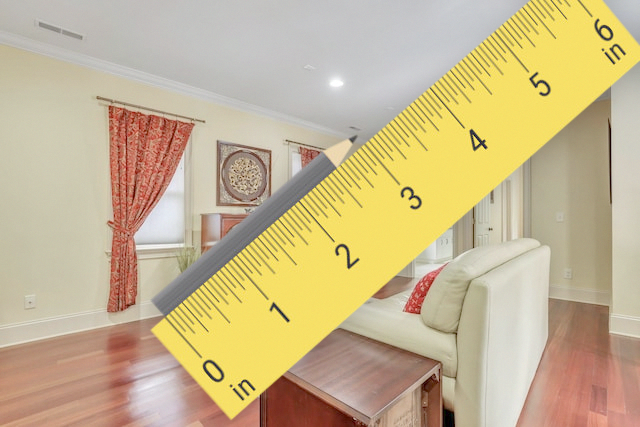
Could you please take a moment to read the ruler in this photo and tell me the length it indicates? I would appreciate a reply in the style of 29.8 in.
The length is 3 in
